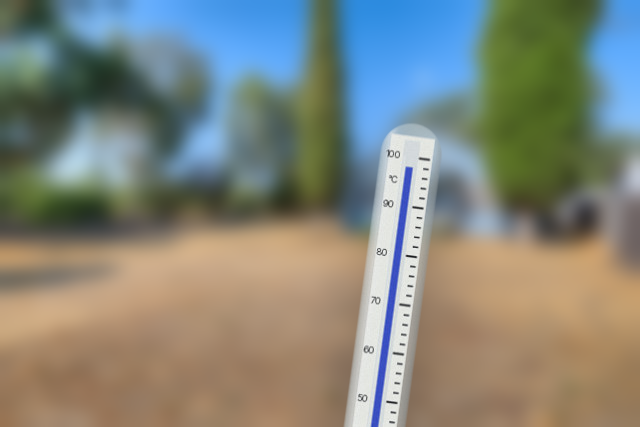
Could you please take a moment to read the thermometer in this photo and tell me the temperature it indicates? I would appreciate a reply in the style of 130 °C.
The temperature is 98 °C
